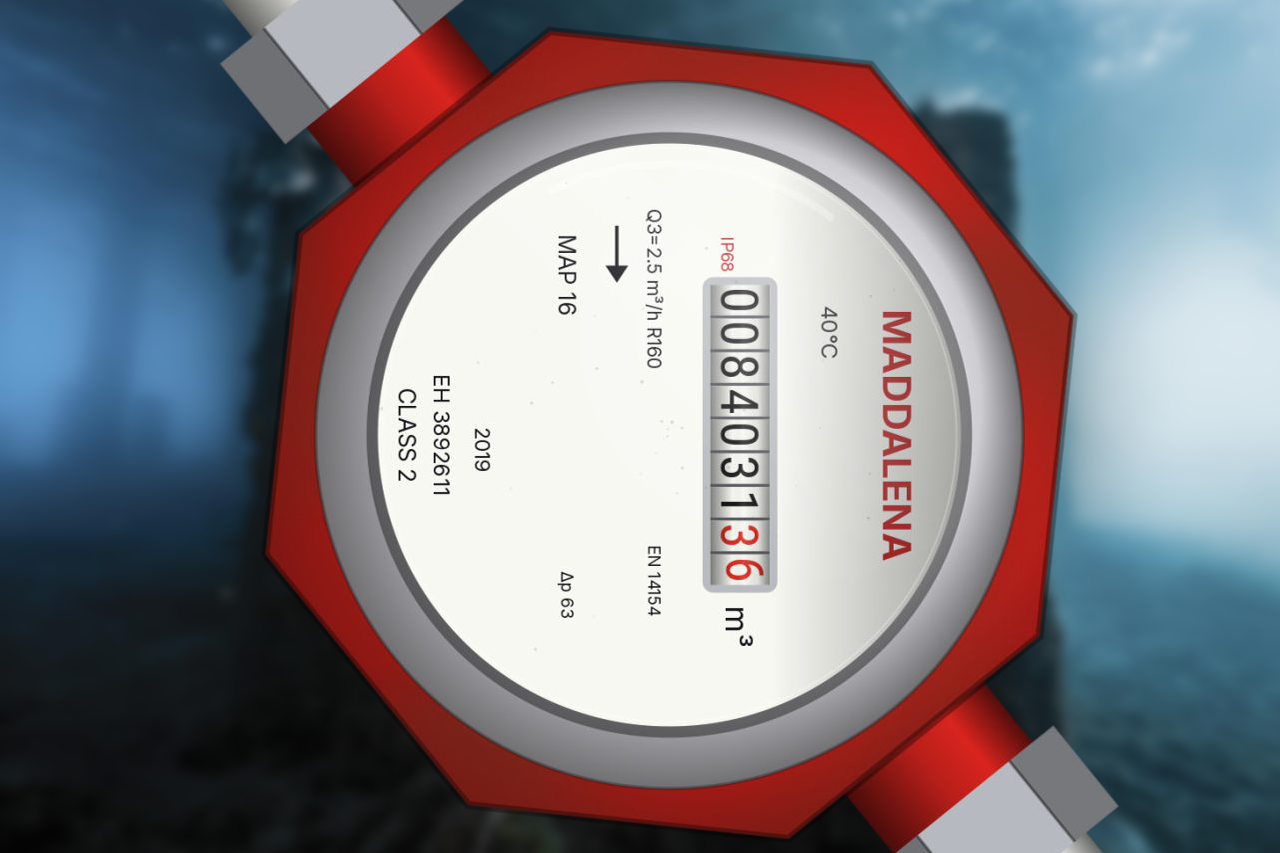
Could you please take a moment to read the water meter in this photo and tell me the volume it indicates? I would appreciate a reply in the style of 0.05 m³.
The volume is 84031.36 m³
